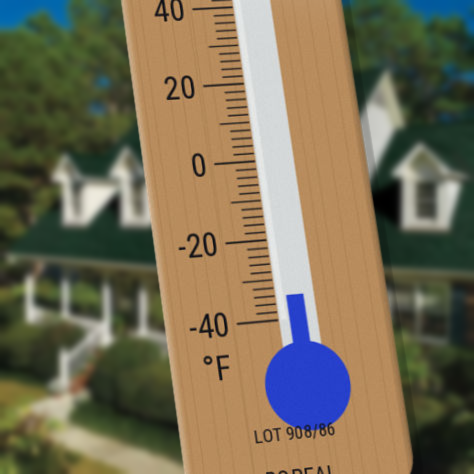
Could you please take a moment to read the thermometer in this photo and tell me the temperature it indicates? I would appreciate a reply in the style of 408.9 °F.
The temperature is -34 °F
